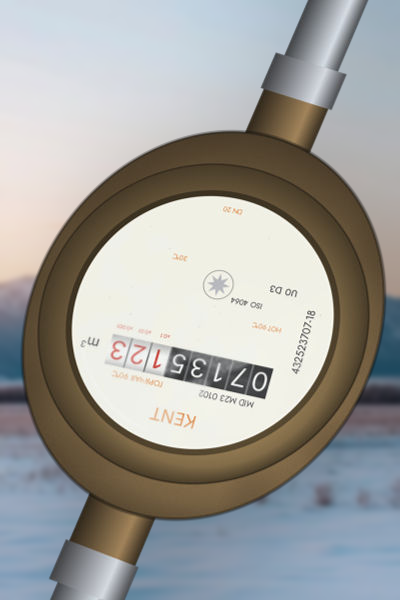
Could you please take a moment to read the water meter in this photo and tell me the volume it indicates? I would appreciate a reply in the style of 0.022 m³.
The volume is 7135.123 m³
